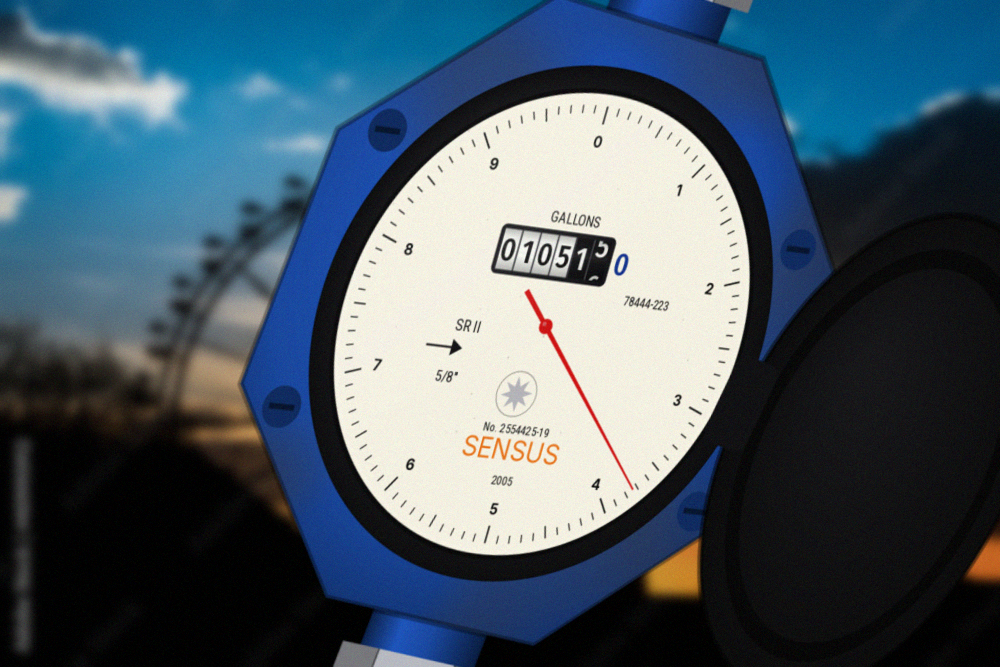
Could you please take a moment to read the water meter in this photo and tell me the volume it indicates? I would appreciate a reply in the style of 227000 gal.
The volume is 105153.7 gal
